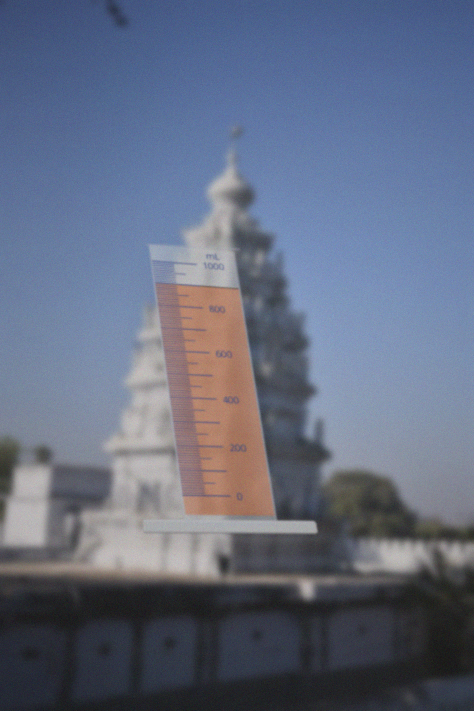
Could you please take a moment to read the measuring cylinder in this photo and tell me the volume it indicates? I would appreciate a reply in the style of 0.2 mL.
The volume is 900 mL
